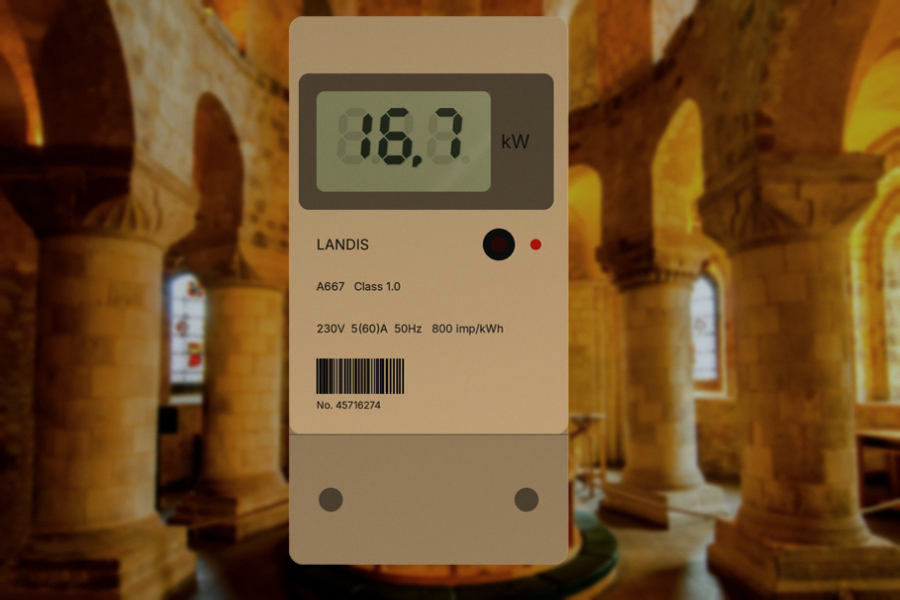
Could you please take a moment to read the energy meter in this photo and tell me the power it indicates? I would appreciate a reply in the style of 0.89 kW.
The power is 16.7 kW
